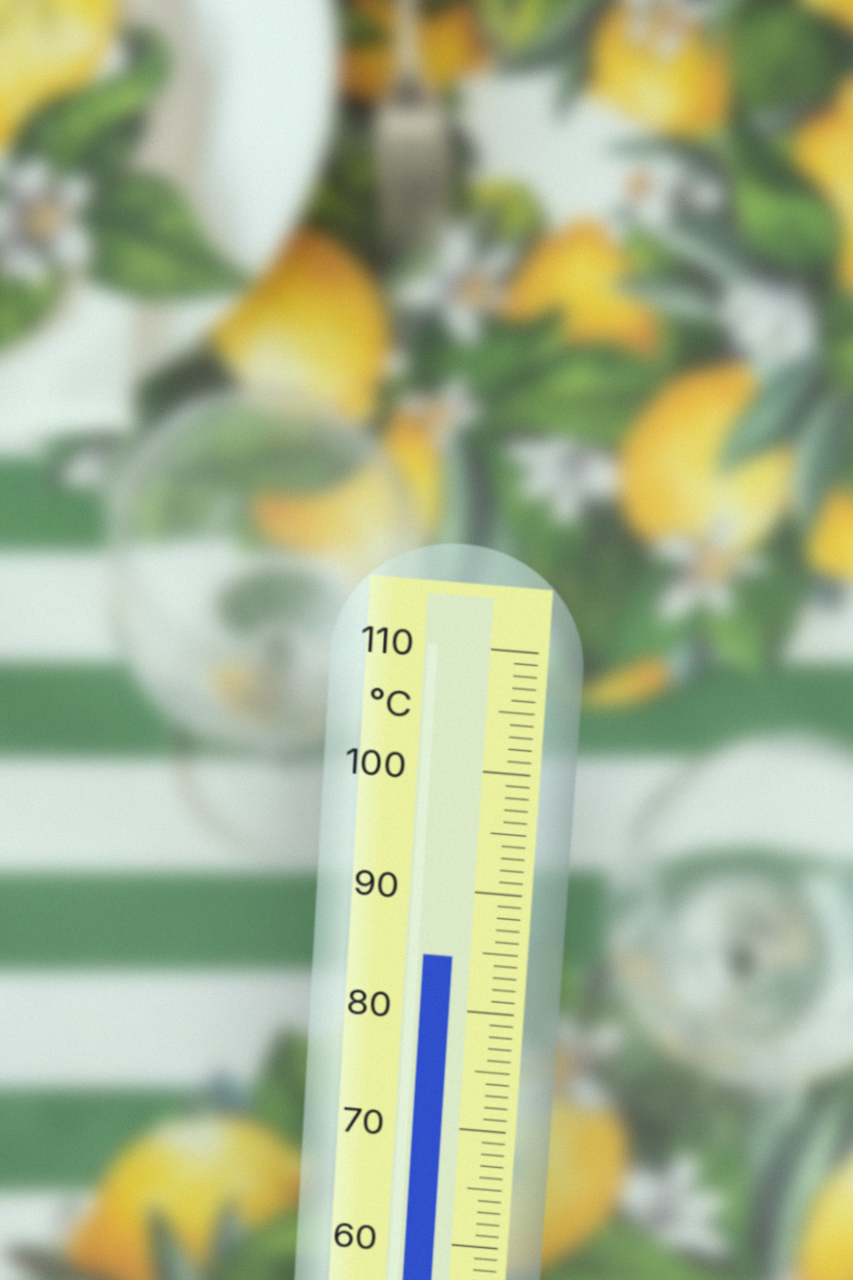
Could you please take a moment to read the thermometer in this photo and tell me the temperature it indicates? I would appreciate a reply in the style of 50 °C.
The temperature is 84.5 °C
